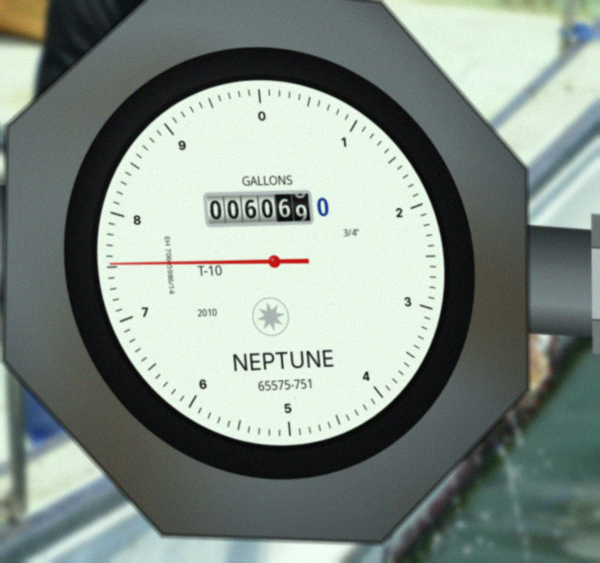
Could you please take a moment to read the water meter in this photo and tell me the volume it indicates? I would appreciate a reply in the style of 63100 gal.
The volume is 60687.5 gal
